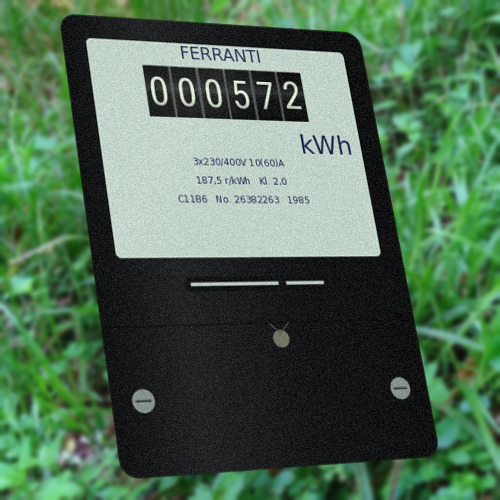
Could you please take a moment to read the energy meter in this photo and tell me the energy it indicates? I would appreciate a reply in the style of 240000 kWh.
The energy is 572 kWh
